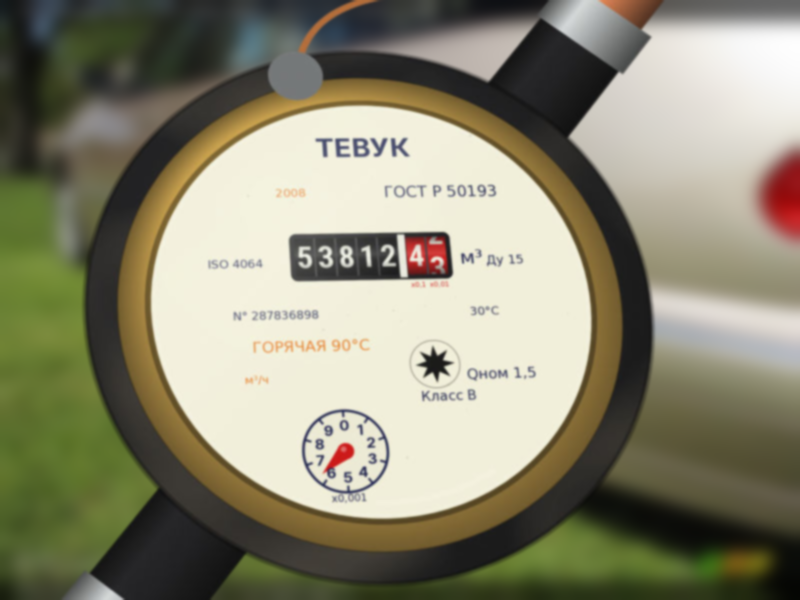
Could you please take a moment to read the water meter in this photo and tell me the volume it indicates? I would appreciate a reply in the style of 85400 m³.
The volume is 53812.426 m³
